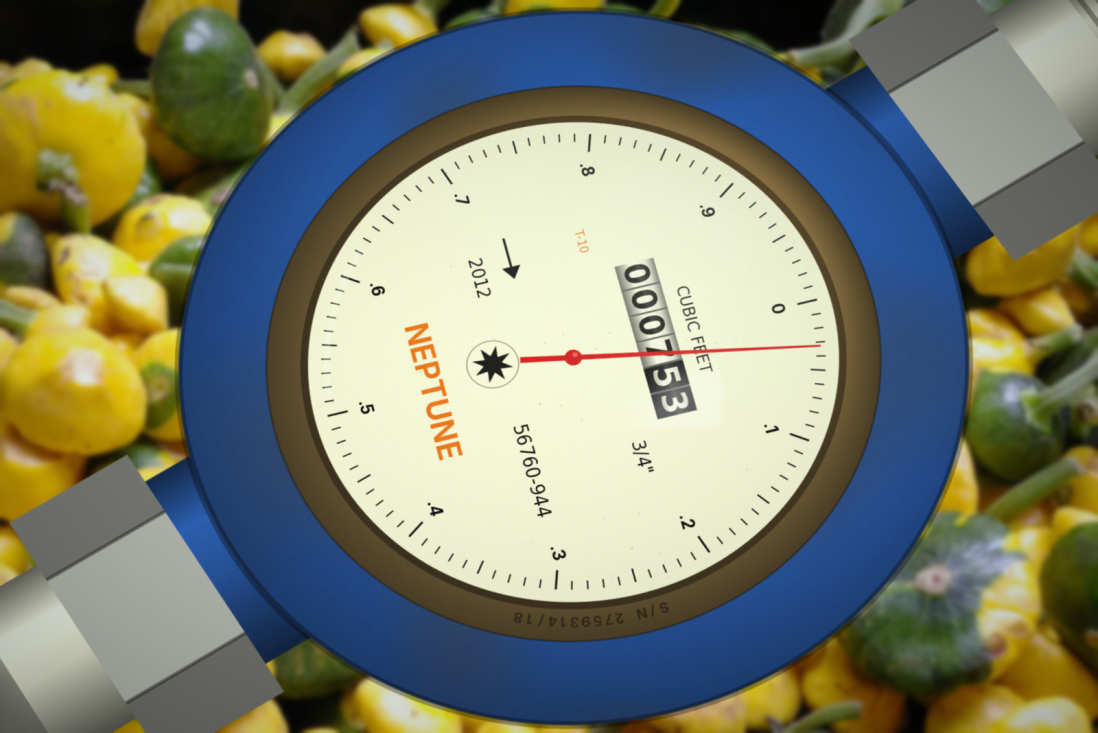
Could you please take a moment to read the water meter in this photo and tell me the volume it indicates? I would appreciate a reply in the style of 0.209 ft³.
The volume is 753.03 ft³
